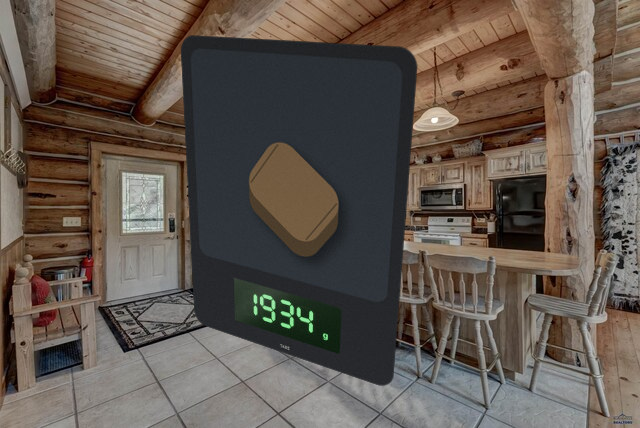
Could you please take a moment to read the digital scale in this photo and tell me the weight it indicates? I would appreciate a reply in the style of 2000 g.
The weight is 1934 g
